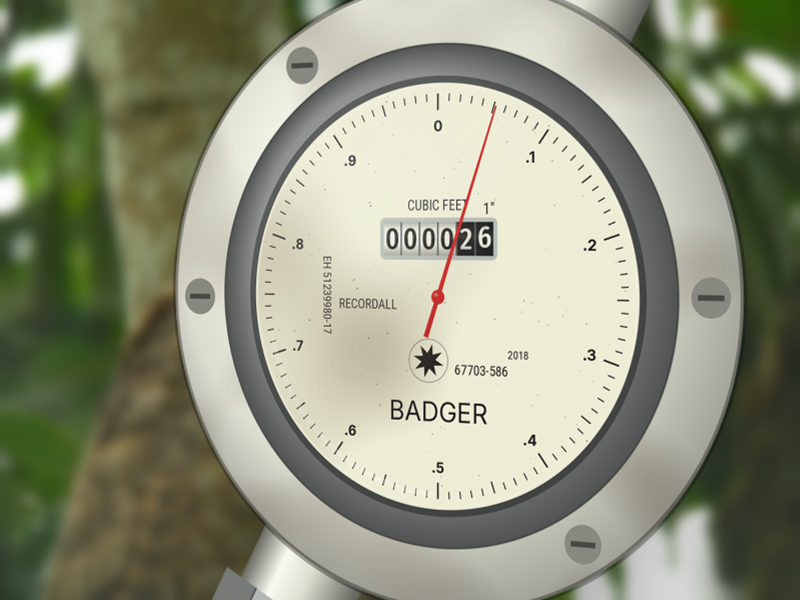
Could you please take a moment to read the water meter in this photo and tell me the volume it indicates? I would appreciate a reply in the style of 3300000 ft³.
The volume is 26.05 ft³
